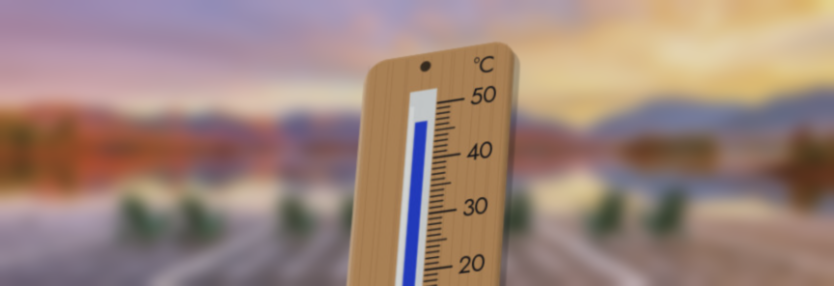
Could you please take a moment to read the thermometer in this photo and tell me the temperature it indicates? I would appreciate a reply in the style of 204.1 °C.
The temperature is 47 °C
